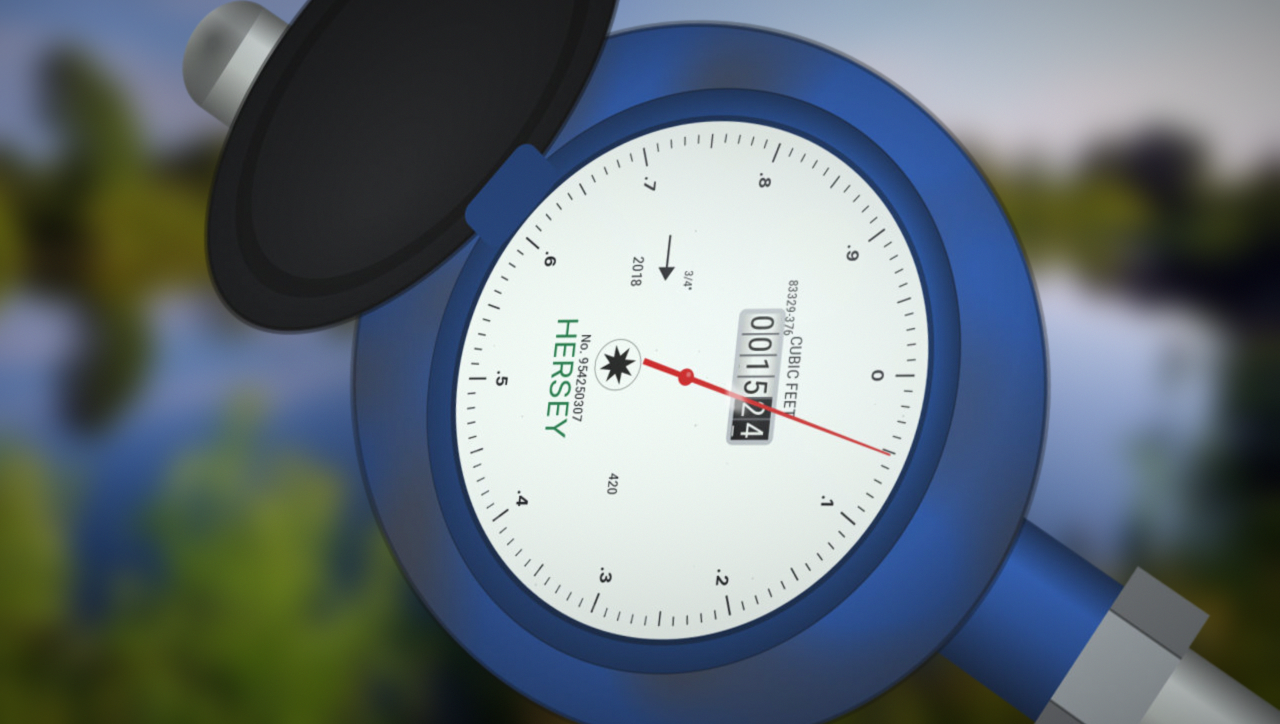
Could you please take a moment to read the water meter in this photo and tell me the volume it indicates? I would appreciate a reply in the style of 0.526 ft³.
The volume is 1524.05 ft³
